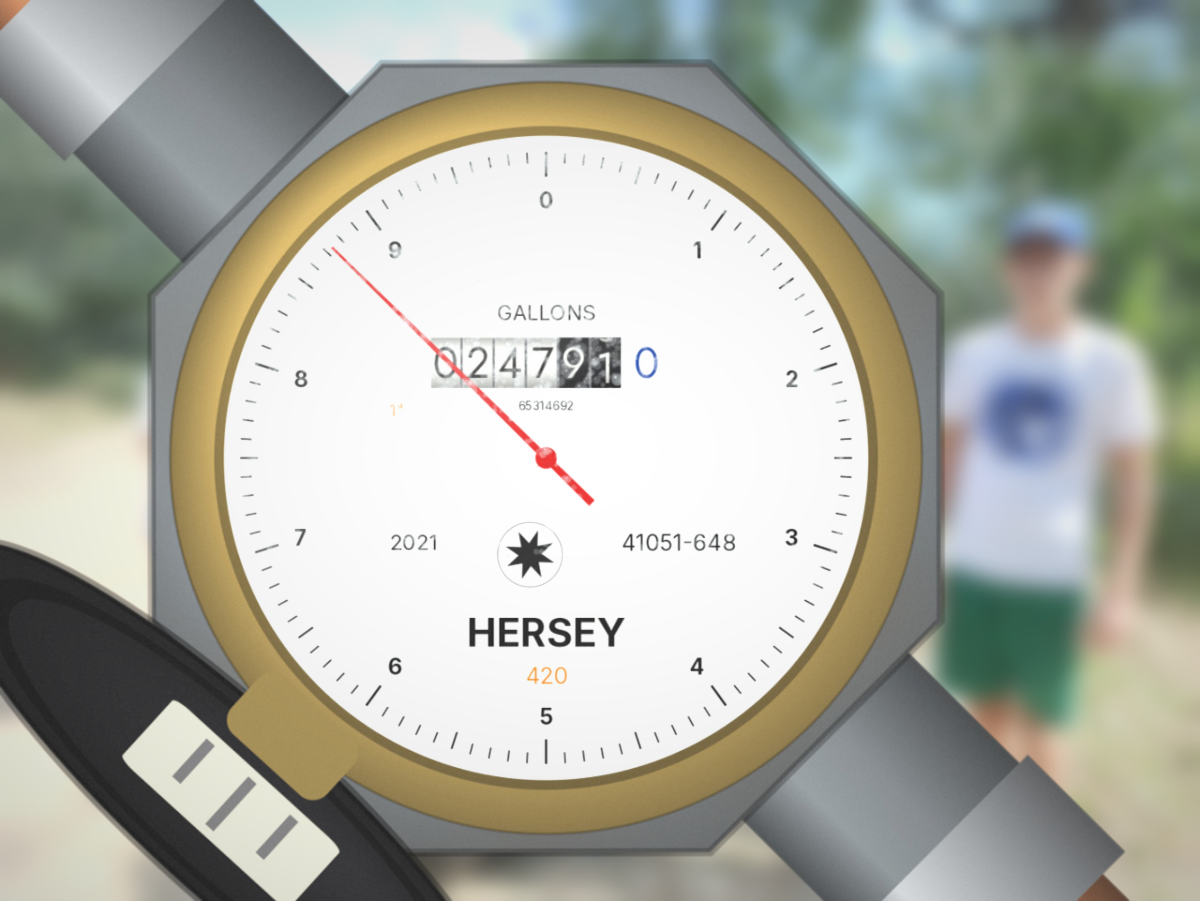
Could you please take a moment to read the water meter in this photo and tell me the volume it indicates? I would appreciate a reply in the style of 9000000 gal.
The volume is 247908.7 gal
